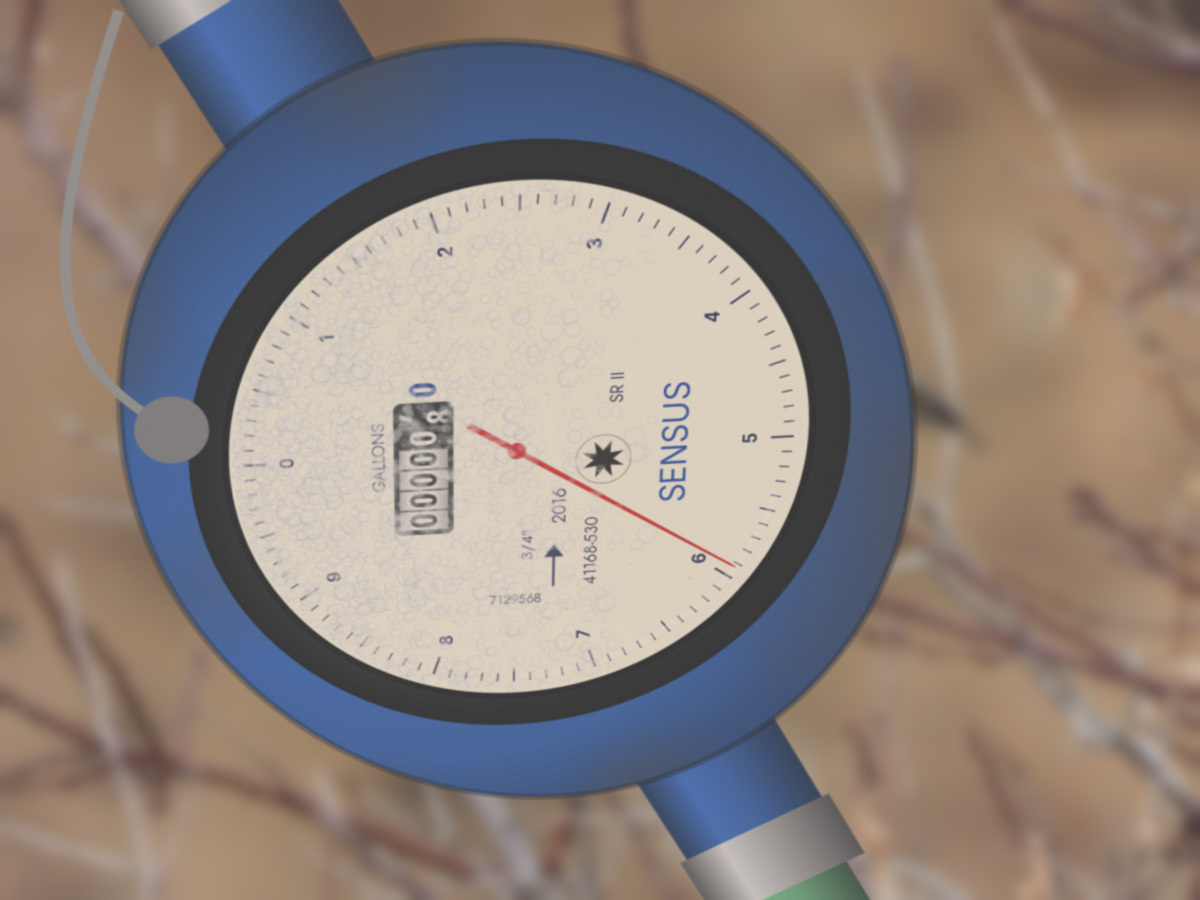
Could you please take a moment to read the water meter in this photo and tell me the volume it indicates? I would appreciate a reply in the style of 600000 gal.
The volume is 75.9 gal
